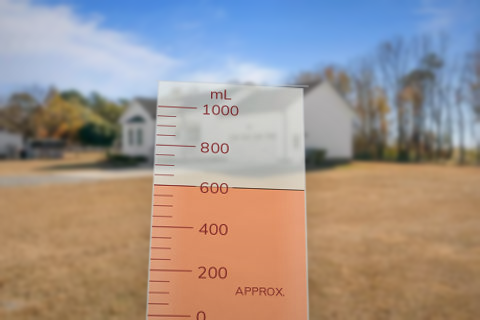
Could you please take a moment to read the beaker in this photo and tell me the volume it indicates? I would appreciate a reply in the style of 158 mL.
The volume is 600 mL
